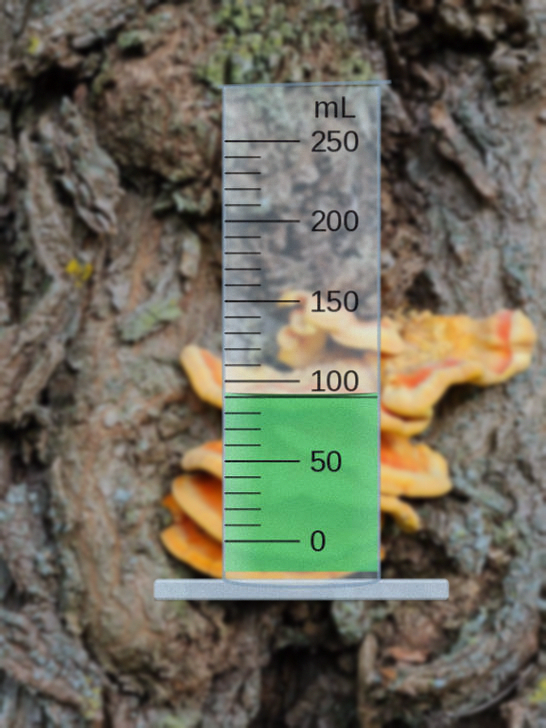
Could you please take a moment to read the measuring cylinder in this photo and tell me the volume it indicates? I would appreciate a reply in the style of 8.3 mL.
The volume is 90 mL
